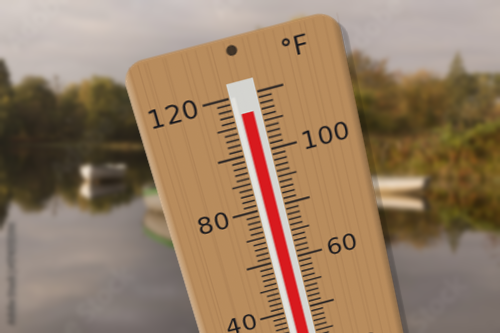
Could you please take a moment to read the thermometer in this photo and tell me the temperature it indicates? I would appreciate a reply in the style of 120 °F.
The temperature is 114 °F
